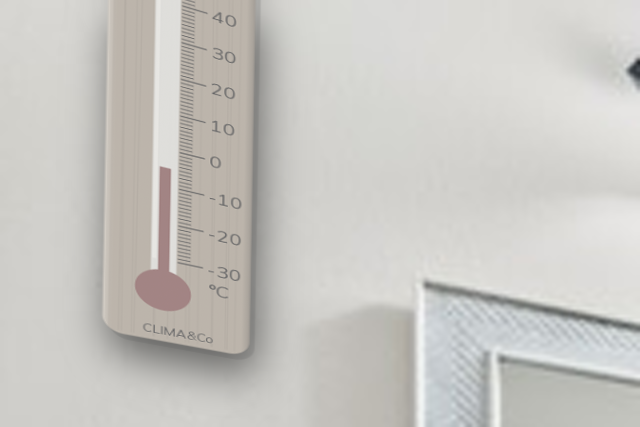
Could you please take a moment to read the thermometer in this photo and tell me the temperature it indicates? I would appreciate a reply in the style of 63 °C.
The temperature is -5 °C
